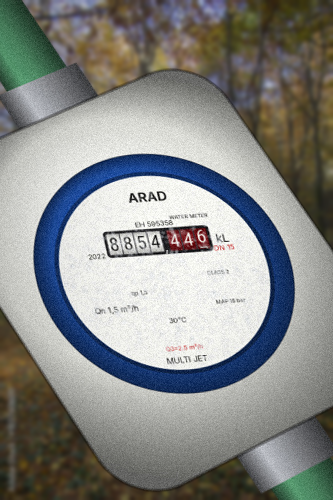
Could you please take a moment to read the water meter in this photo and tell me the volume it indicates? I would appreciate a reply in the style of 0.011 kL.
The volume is 8854.446 kL
